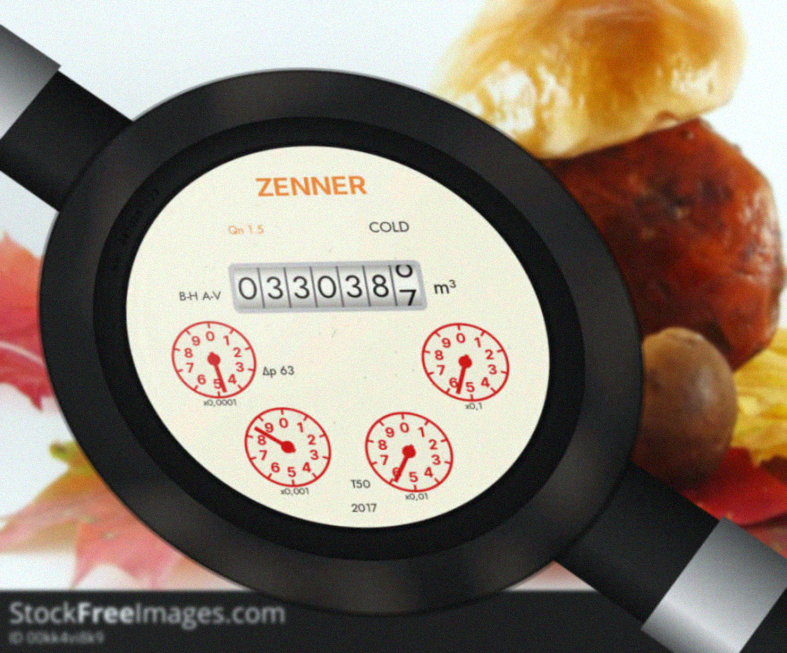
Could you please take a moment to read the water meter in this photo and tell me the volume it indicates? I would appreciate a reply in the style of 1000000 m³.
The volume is 330386.5584 m³
